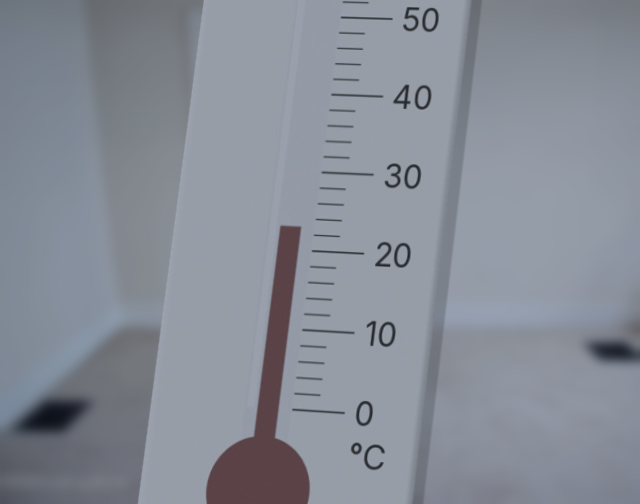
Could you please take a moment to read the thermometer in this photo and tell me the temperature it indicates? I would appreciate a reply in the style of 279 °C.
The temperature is 23 °C
